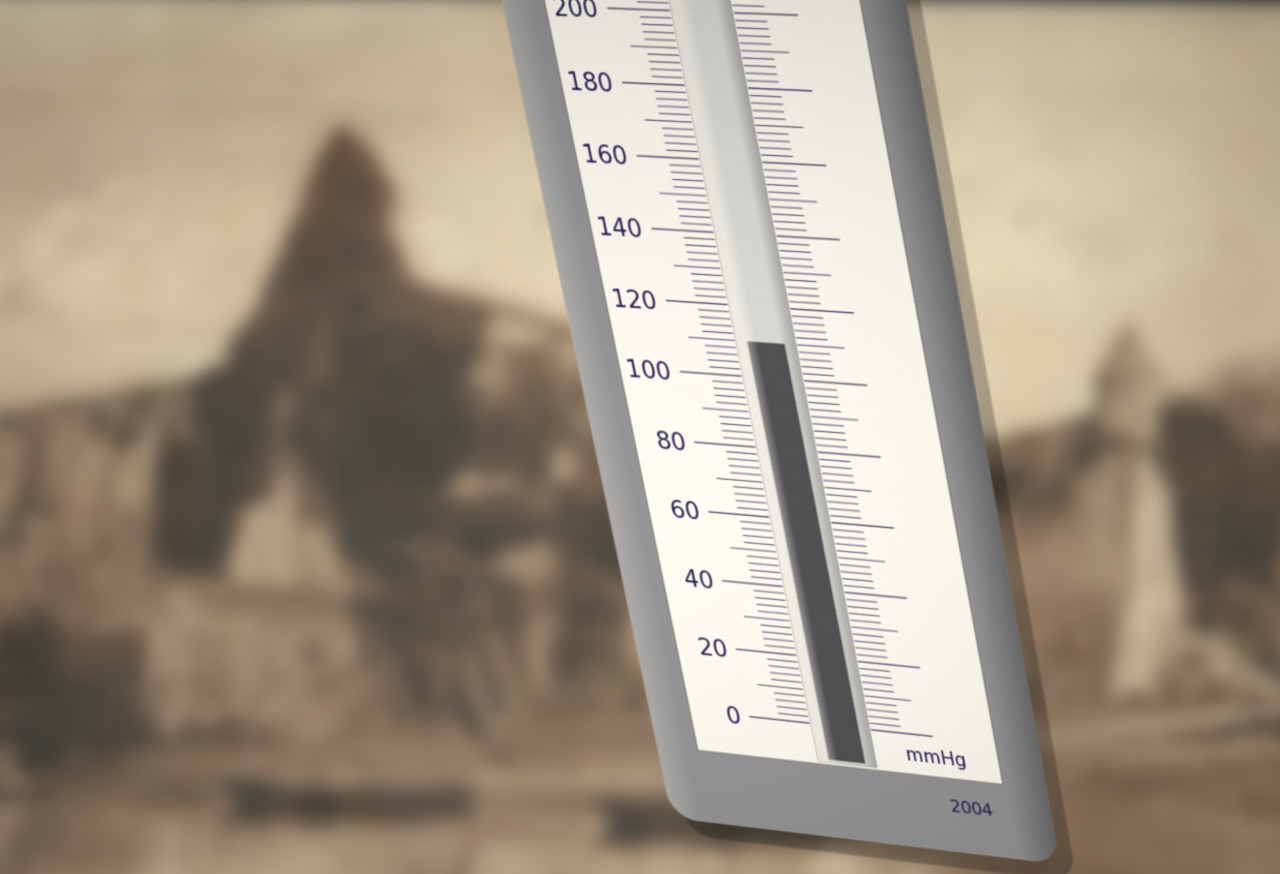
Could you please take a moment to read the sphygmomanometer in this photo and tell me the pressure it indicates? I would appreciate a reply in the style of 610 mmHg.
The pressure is 110 mmHg
